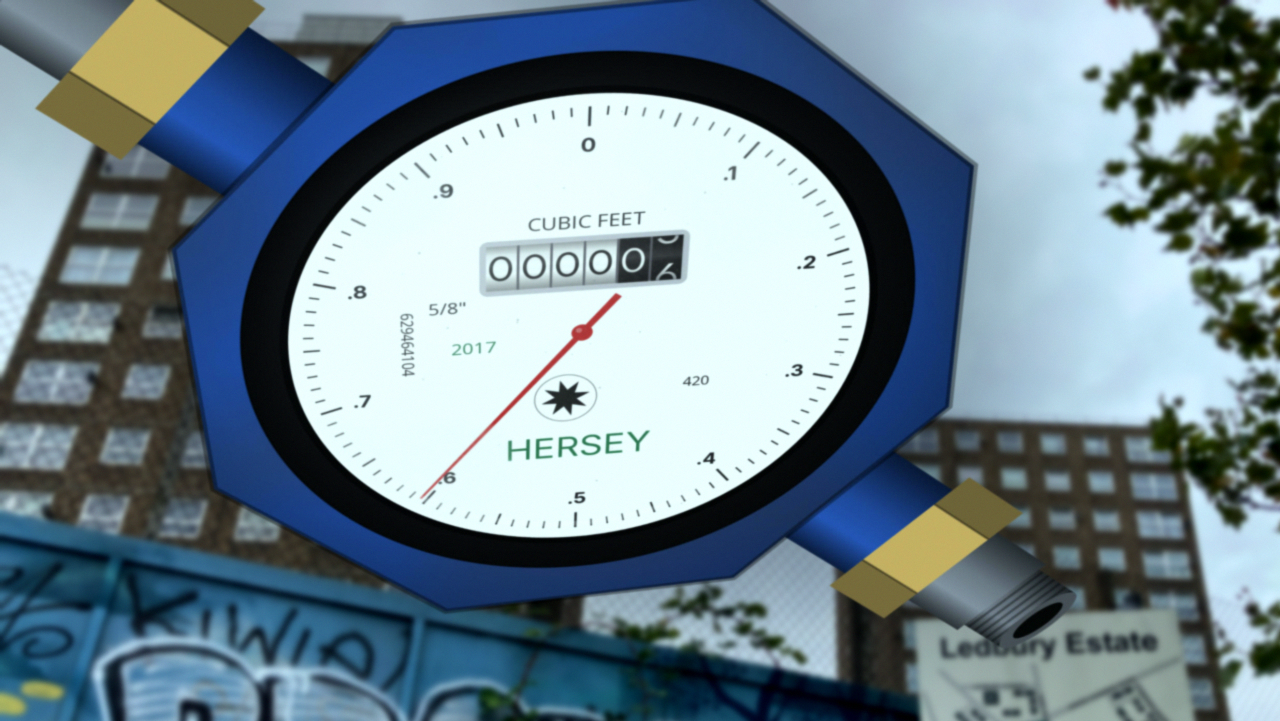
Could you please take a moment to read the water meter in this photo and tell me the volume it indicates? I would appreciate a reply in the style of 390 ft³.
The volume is 5.60 ft³
